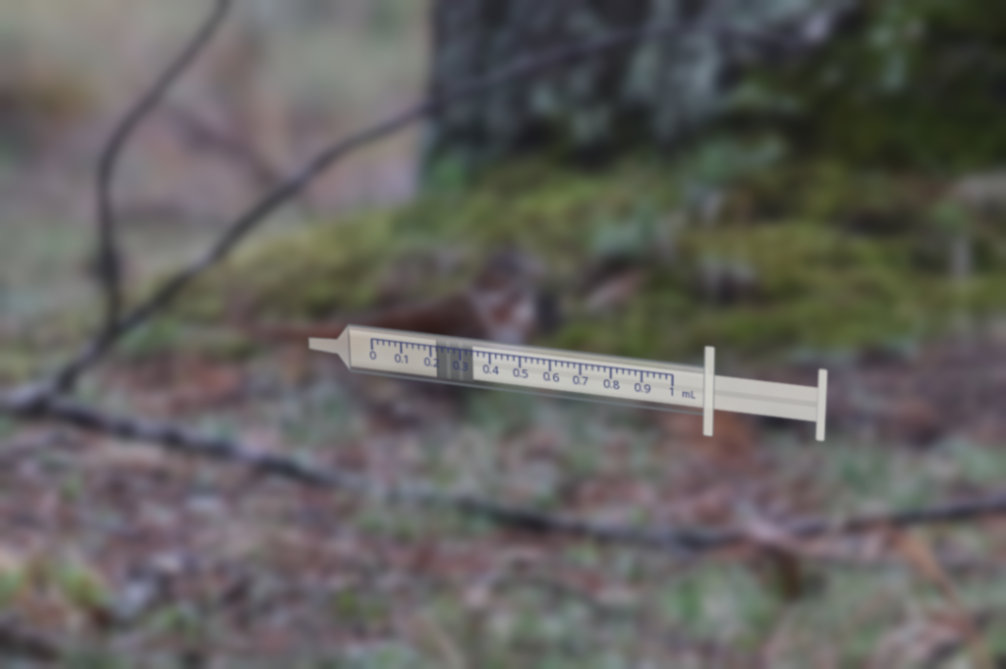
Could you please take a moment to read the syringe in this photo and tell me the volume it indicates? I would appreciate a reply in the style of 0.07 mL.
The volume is 0.22 mL
